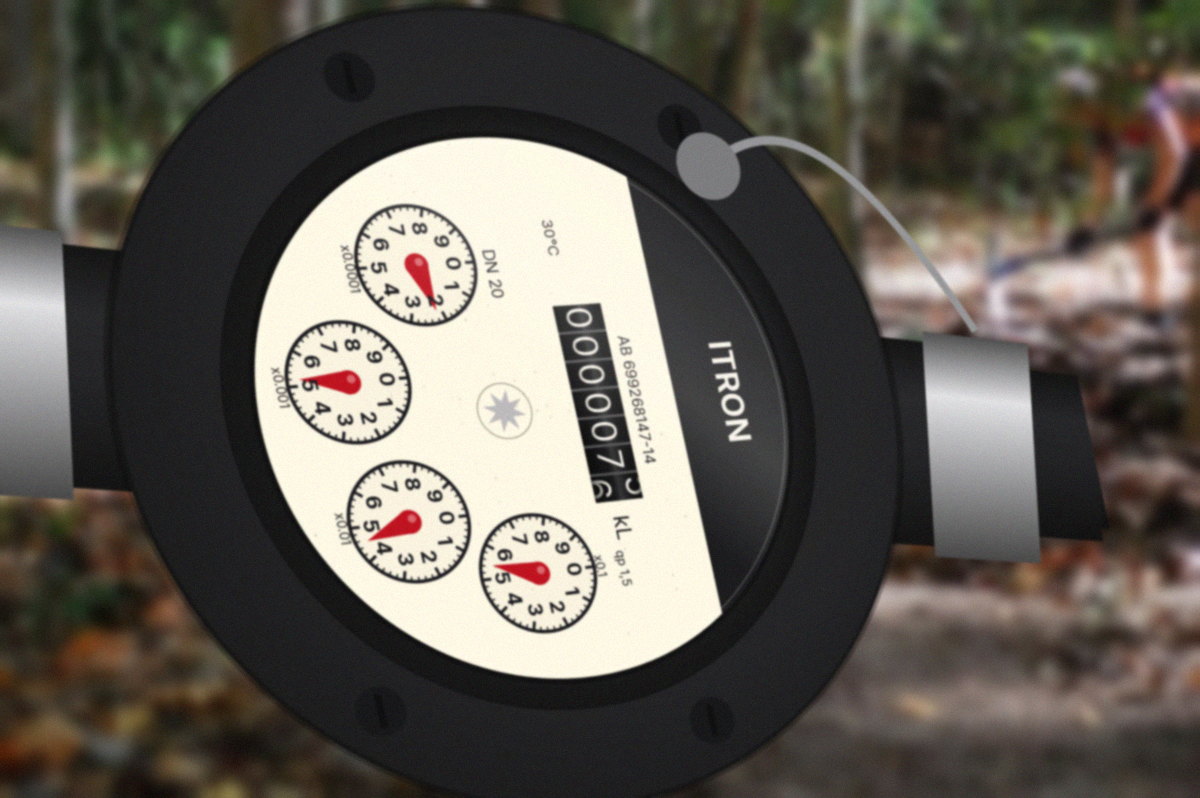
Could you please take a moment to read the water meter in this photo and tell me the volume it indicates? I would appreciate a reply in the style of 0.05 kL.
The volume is 75.5452 kL
